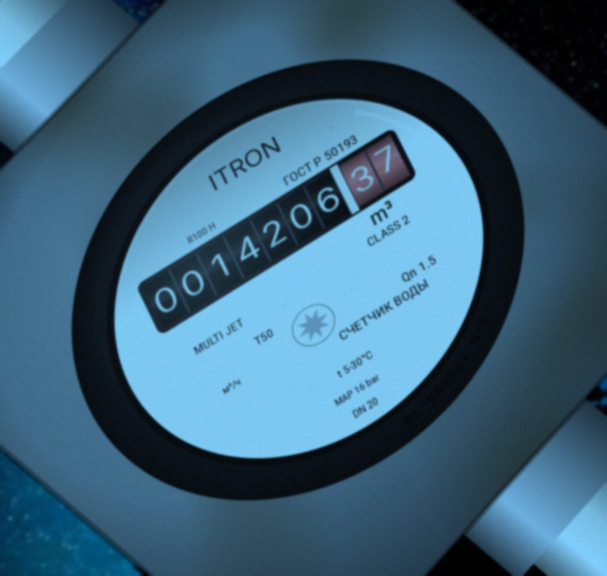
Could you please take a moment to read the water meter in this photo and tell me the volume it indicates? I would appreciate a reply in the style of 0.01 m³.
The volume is 14206.37 m³
